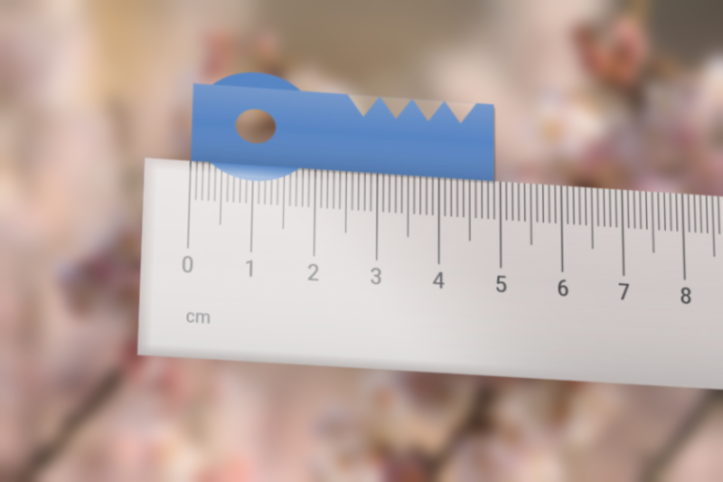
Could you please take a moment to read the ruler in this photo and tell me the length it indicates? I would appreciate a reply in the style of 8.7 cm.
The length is 4.9 cm
